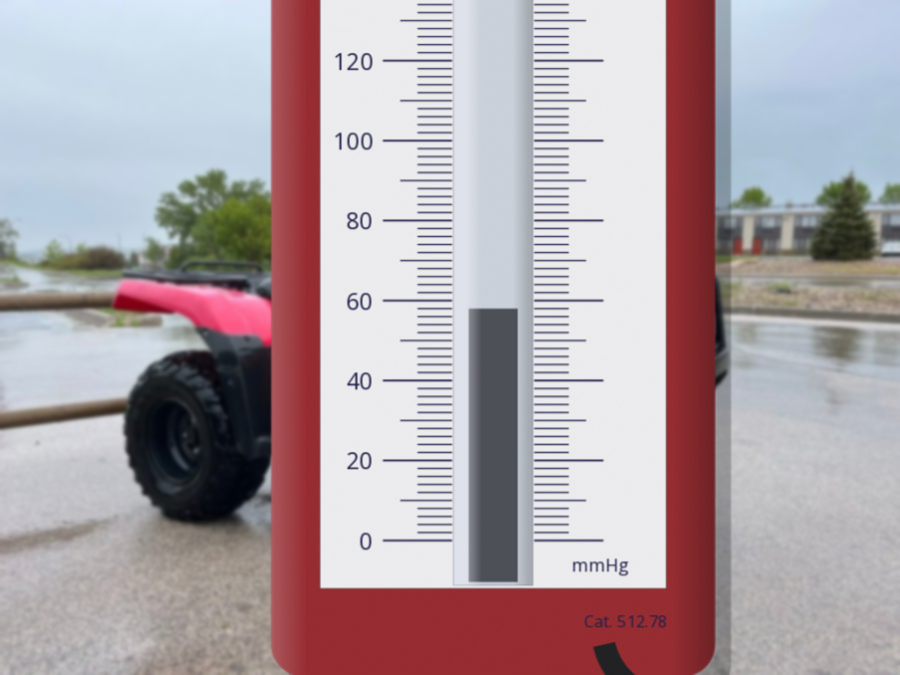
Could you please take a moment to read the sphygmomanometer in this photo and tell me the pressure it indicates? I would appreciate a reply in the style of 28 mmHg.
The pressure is 58 mmHg
